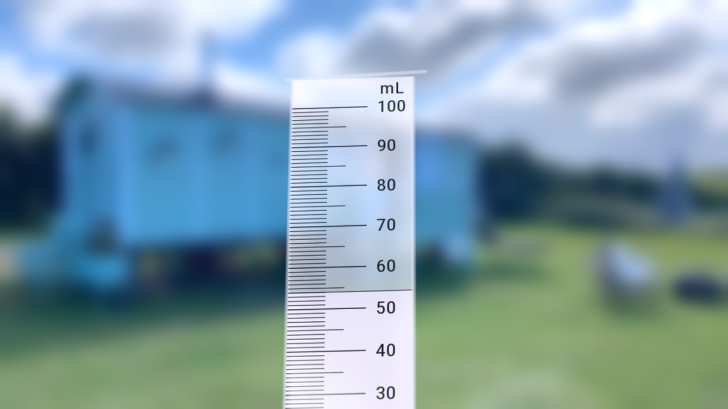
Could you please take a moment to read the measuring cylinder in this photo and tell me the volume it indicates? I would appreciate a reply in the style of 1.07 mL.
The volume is 54 mL
